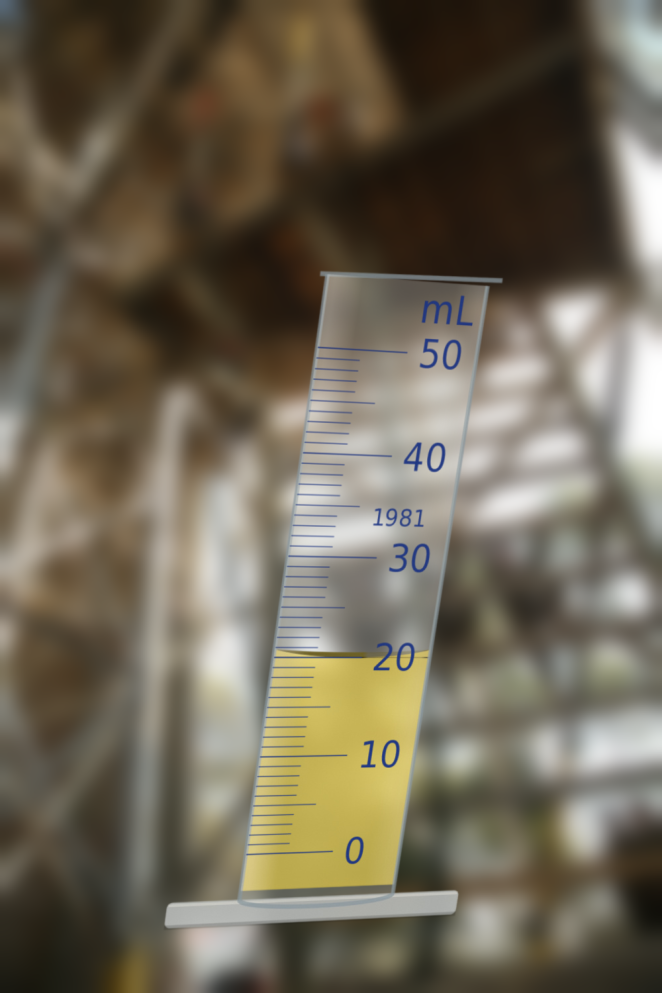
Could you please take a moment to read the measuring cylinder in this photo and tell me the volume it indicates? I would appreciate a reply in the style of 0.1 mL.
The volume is 20 mL
